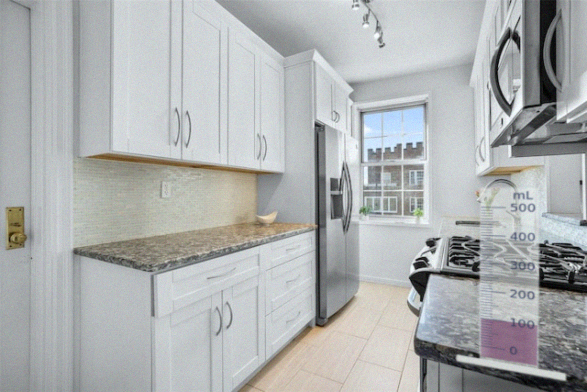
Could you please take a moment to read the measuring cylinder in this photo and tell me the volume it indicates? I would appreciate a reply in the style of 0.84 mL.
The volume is 100 mL
